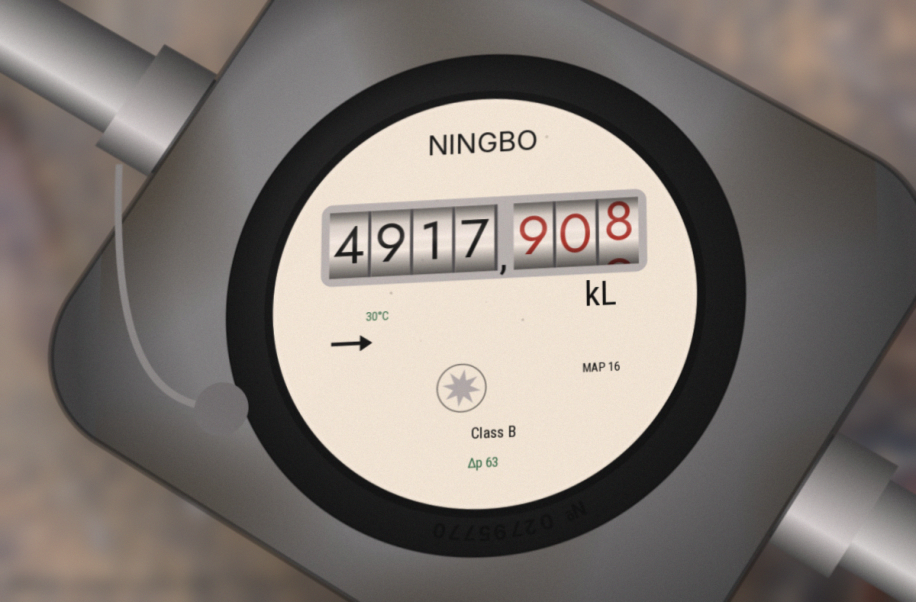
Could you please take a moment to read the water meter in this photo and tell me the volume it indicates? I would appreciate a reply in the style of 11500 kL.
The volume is 4917.908 kL
